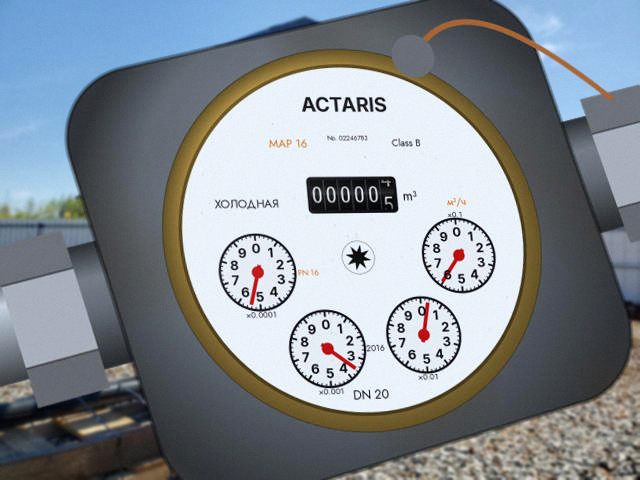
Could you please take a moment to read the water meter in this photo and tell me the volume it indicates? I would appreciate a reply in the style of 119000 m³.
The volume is 4.6035 m³
